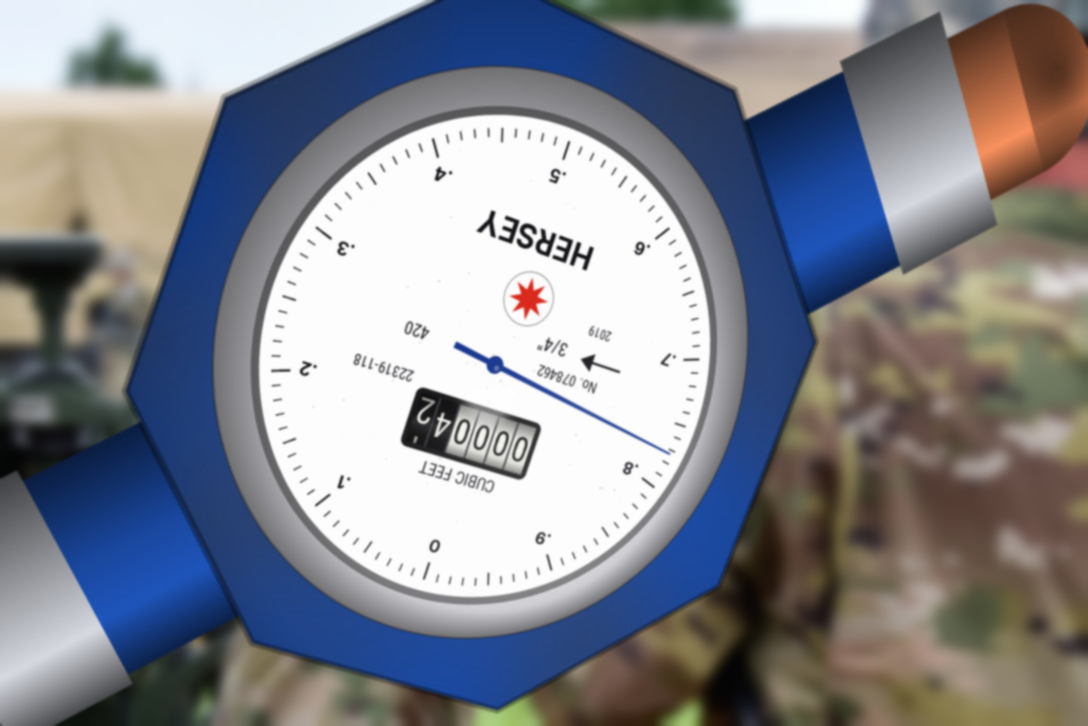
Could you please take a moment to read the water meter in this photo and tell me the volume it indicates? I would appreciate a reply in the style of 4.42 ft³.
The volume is 41.77 ft³
